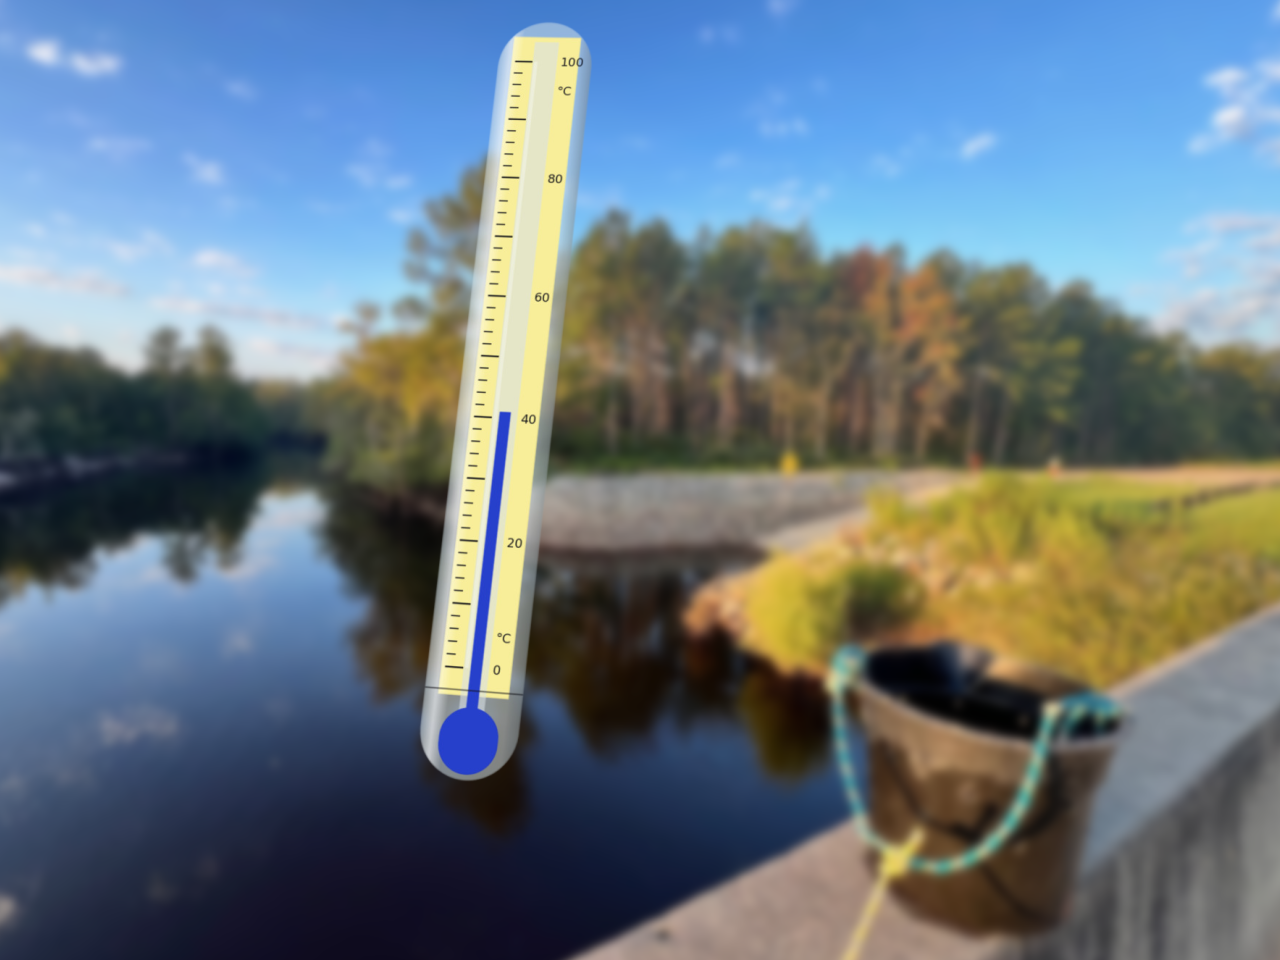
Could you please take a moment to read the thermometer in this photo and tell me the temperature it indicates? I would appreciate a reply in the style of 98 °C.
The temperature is 41 °C
